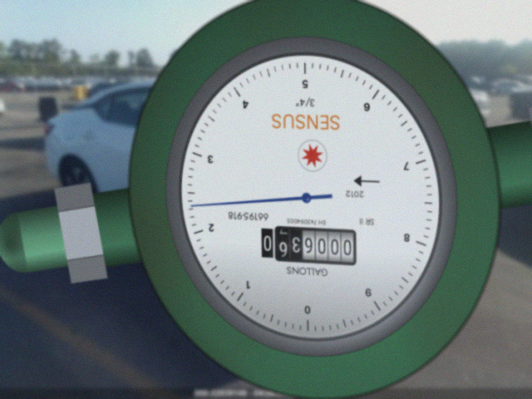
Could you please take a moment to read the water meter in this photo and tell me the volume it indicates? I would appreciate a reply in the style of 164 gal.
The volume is 6362.3 gal
